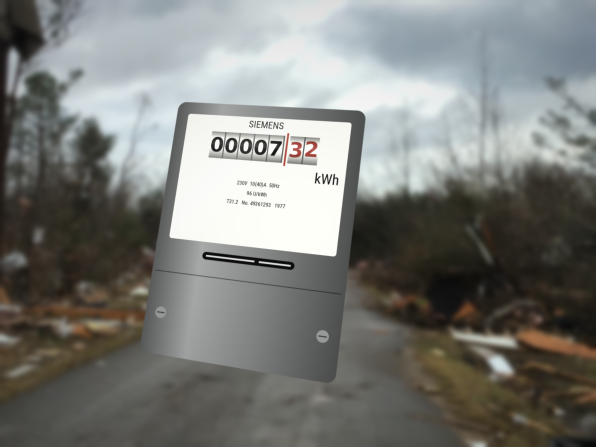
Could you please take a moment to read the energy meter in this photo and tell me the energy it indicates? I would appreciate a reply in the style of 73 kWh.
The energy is 7.32 kWh
